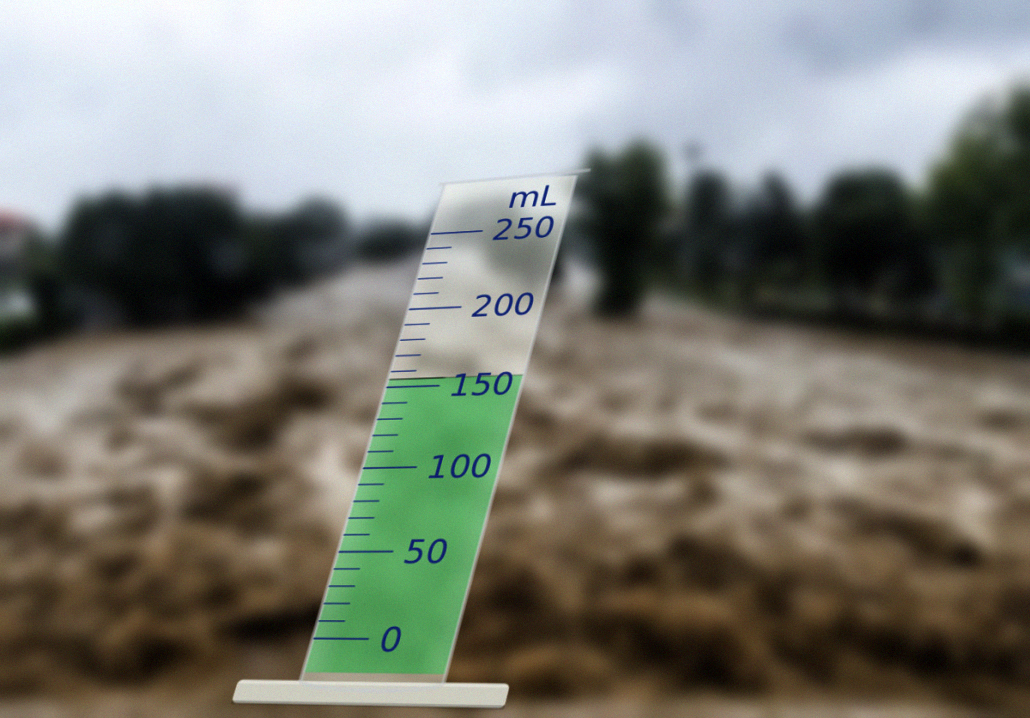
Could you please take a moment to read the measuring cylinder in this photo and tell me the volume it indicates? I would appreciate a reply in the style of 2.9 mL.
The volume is 155 mL
